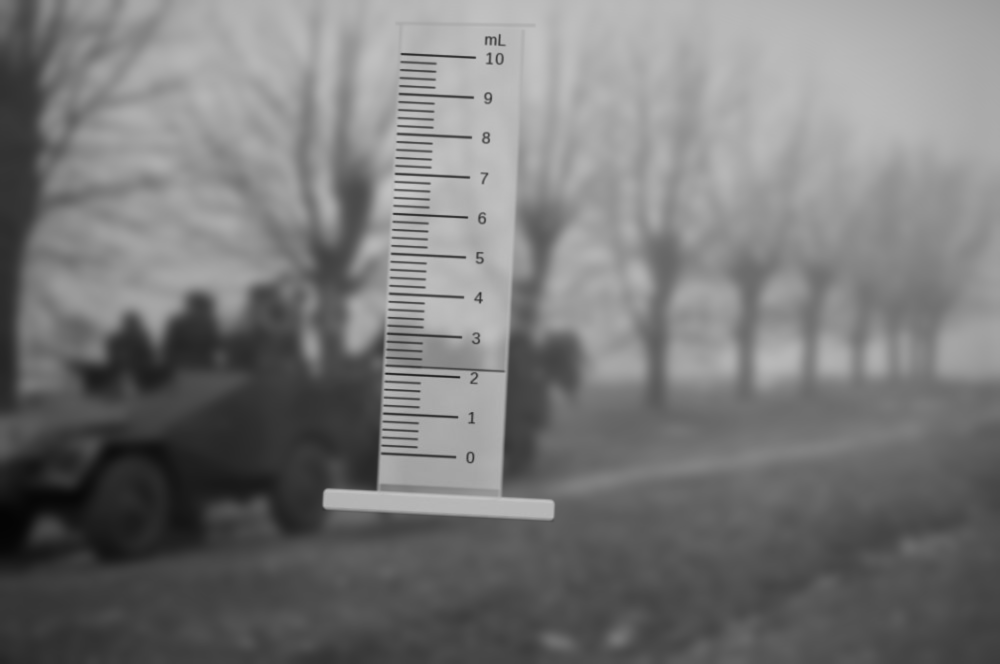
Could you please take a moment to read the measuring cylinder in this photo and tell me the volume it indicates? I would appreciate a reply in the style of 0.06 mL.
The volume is 2.2 mL
